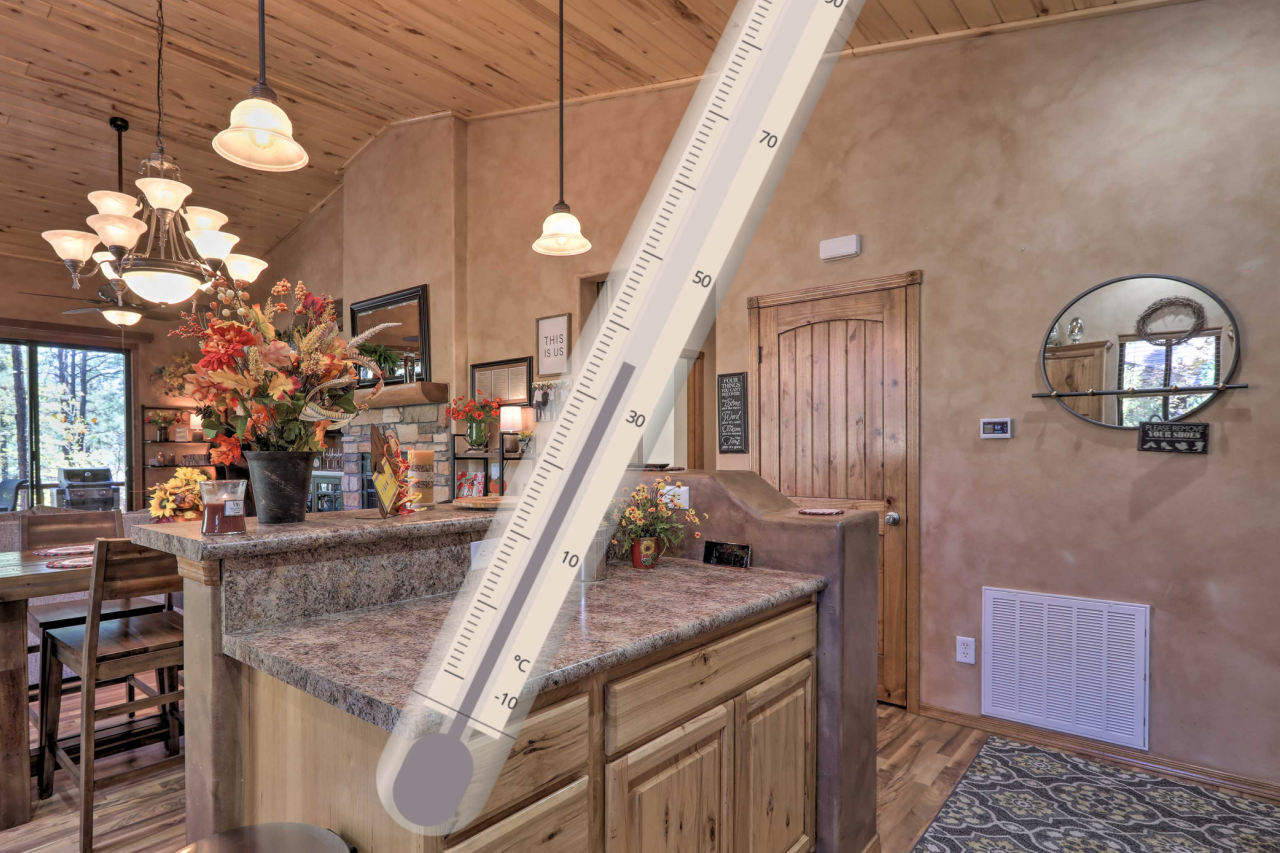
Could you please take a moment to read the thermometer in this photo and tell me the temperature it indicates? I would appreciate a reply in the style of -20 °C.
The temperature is 36 °C
